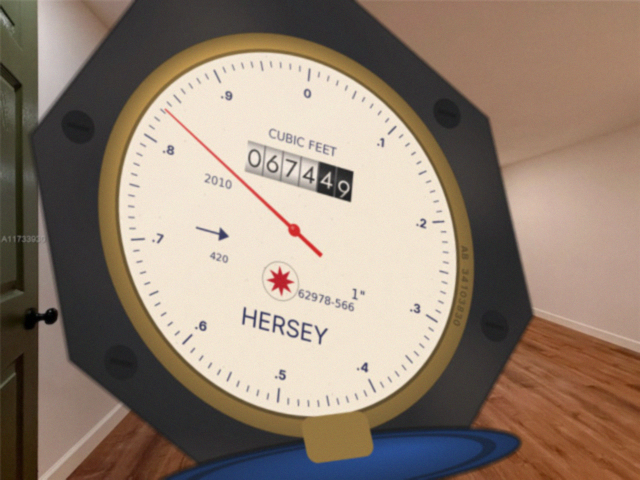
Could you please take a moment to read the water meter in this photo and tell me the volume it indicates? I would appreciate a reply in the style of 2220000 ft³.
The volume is 67448.83 ft³
